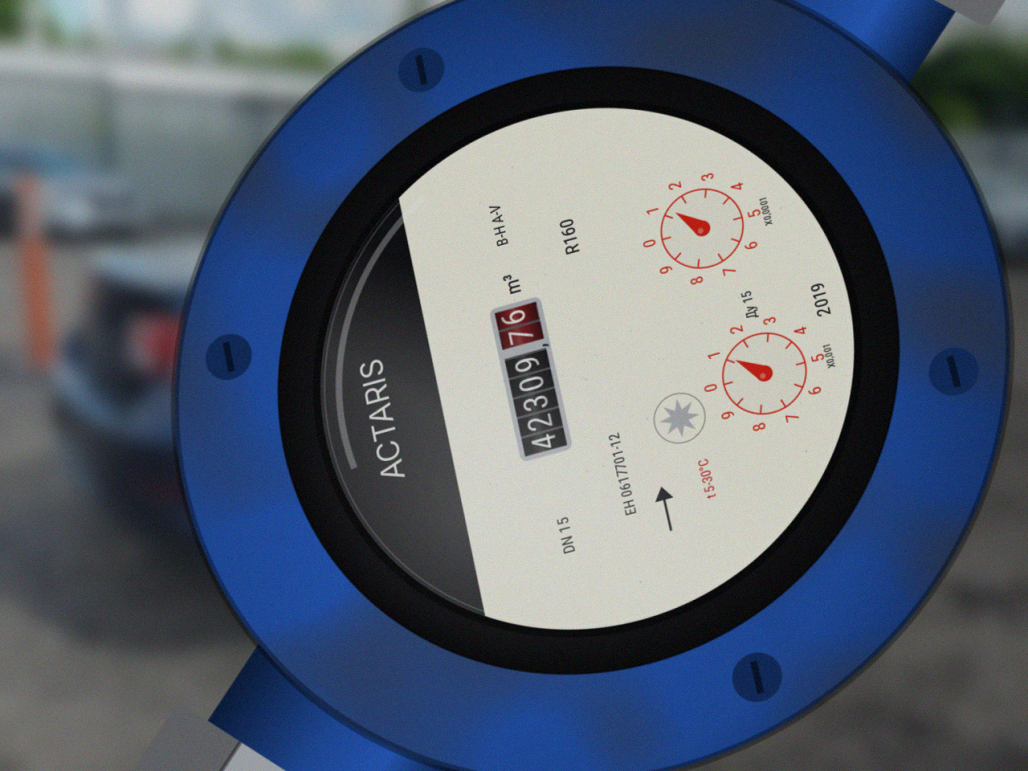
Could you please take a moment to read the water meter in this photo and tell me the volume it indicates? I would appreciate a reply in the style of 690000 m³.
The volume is 42309.7611 m³
